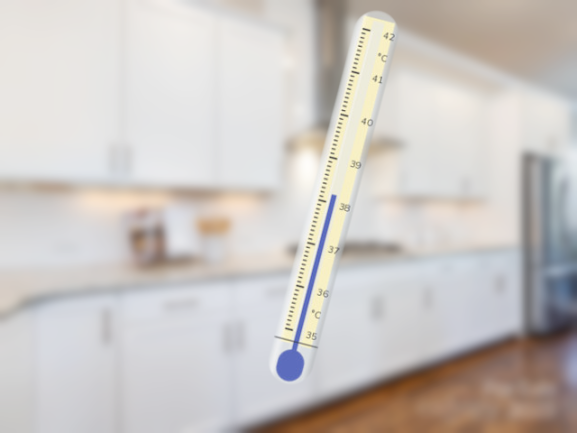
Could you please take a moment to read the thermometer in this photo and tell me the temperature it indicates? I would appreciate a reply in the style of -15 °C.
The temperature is 38.2 °C
